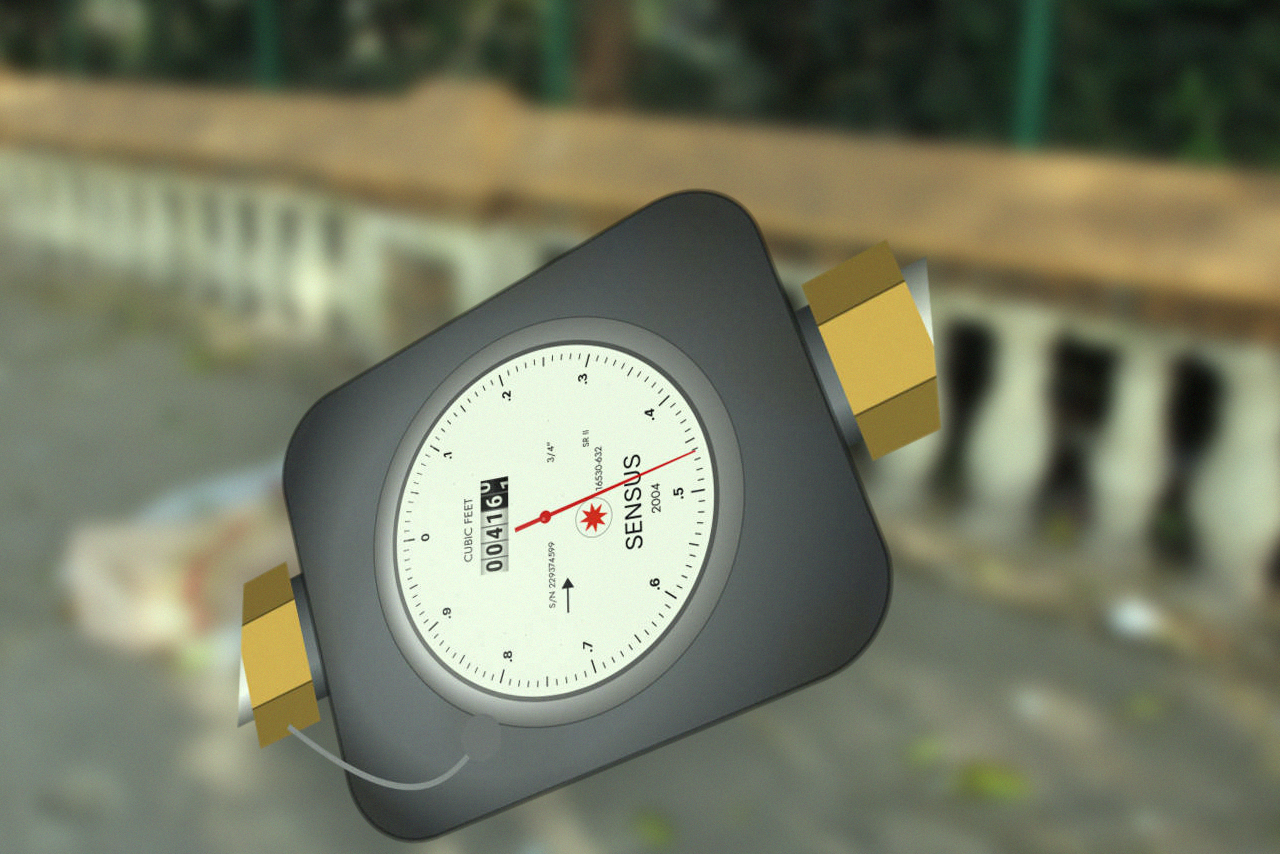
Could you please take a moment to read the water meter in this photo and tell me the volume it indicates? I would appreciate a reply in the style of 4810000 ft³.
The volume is 4160.46 ft³
